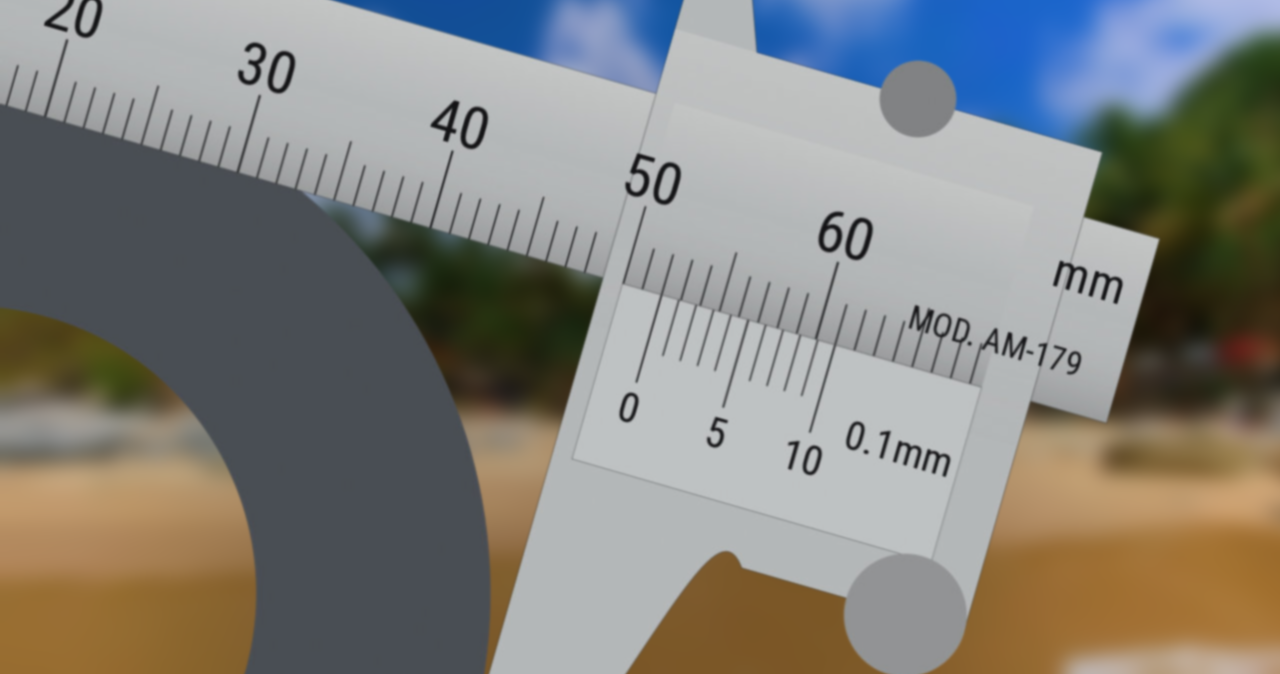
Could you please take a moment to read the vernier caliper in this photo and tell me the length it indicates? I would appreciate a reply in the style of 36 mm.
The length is 52.0 mm
